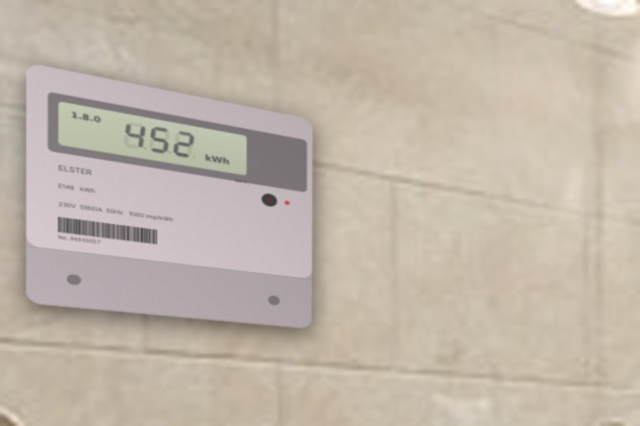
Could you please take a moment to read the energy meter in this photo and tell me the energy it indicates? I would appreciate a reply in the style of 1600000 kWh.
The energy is 452 kWh
